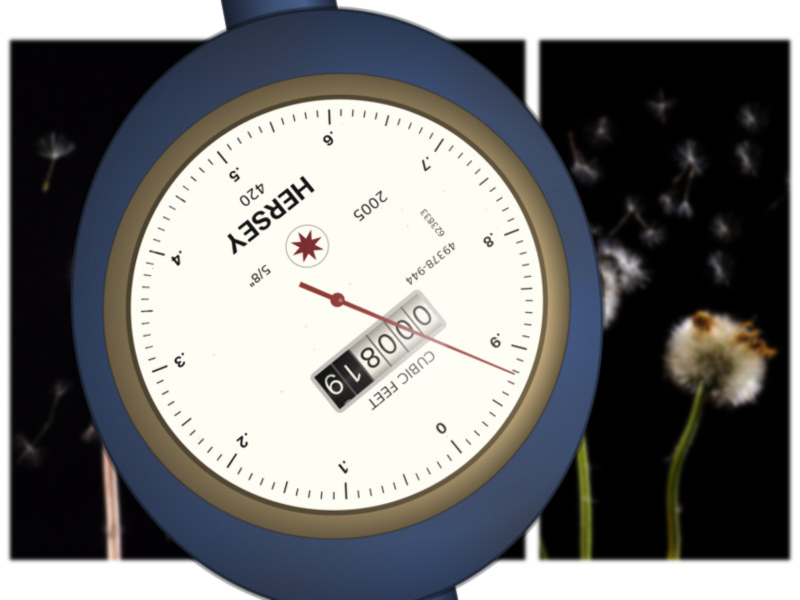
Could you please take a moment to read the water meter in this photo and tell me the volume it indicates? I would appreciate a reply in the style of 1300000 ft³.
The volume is 818.92 ft³
